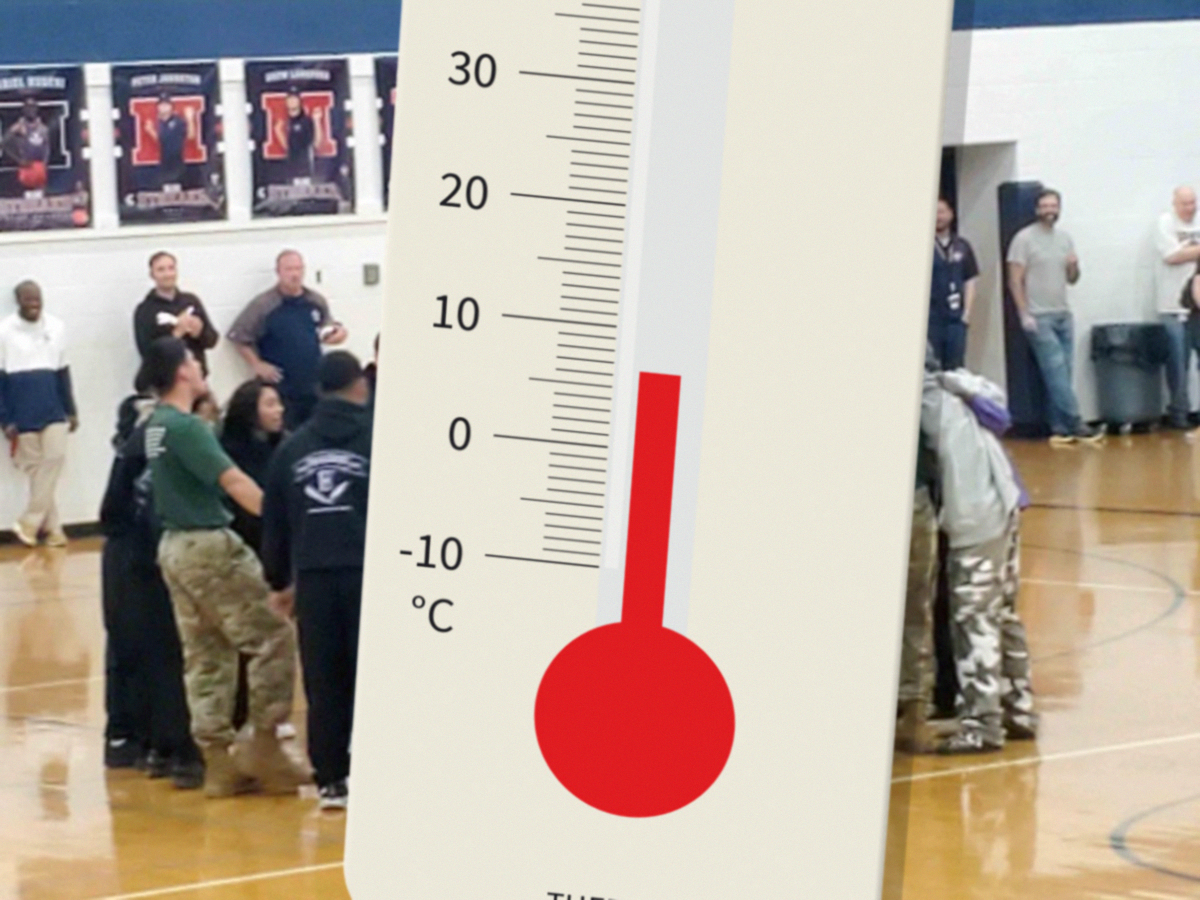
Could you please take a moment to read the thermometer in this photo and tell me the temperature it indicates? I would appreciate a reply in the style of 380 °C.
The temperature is 6.5 °C
